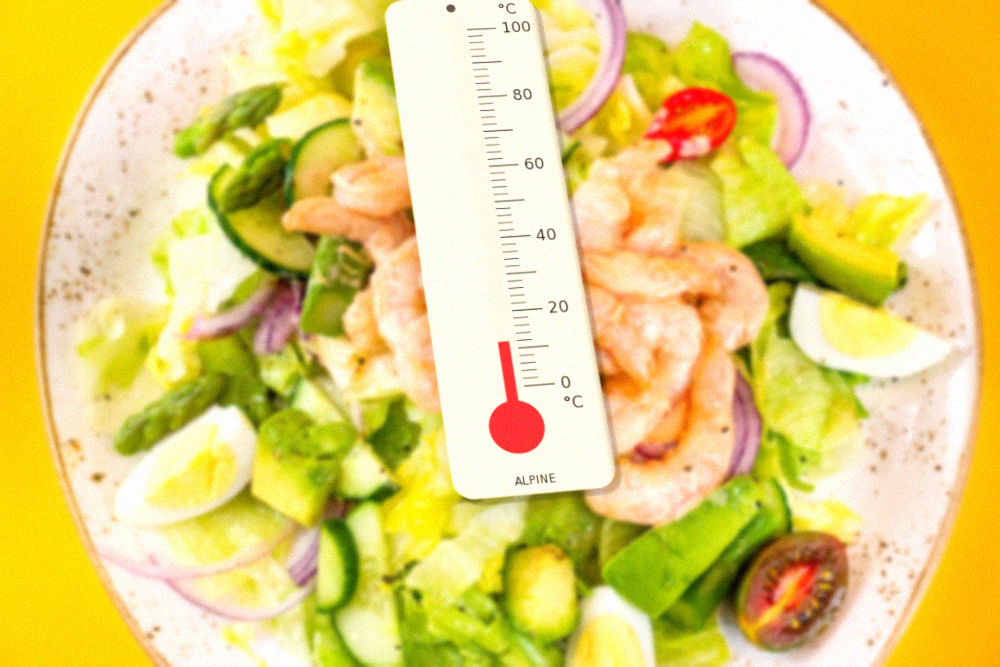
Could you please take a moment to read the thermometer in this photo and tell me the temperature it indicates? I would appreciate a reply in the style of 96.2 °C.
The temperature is 12 °C
